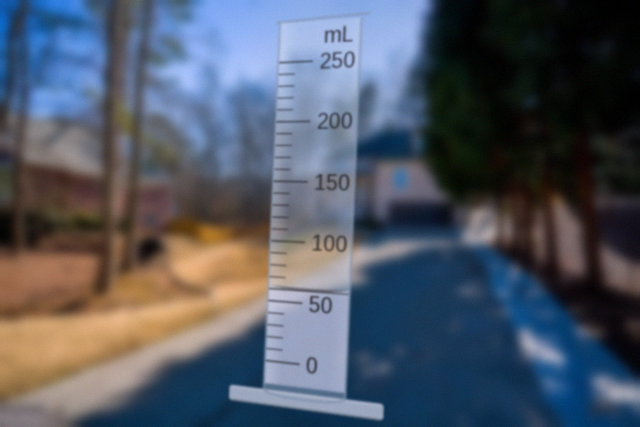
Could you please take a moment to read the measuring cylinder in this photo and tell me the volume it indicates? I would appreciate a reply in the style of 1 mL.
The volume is 60 mL
